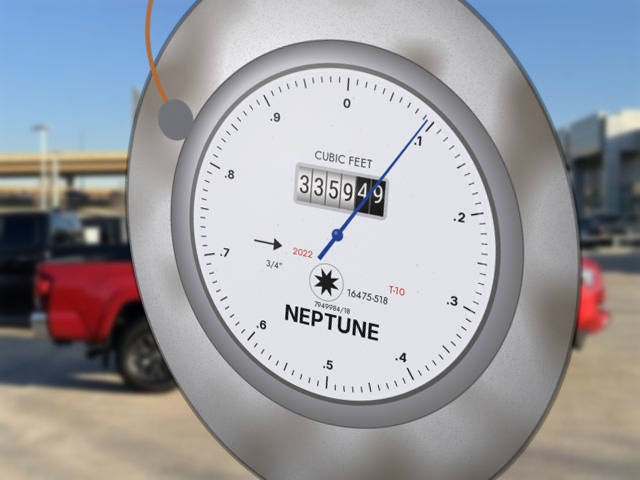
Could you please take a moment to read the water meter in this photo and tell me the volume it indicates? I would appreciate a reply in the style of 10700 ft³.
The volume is 335949.09 ft³
